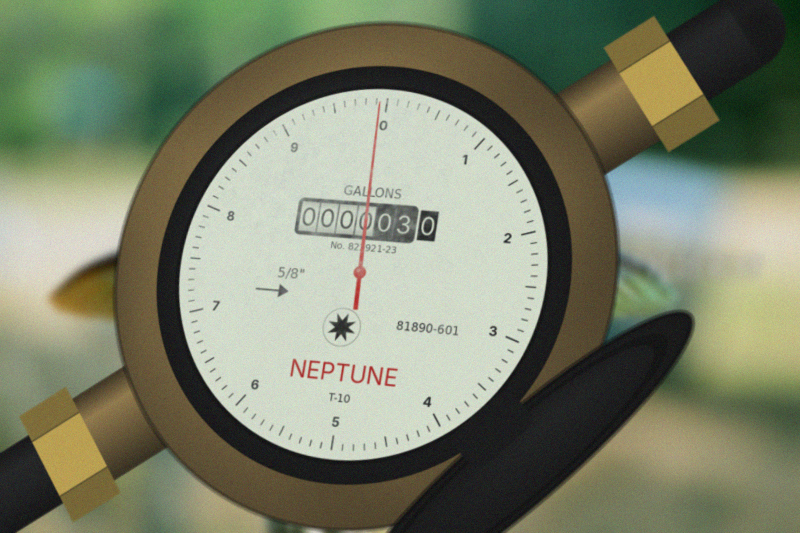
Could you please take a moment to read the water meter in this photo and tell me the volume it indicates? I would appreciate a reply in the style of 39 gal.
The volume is 29.9 gal
